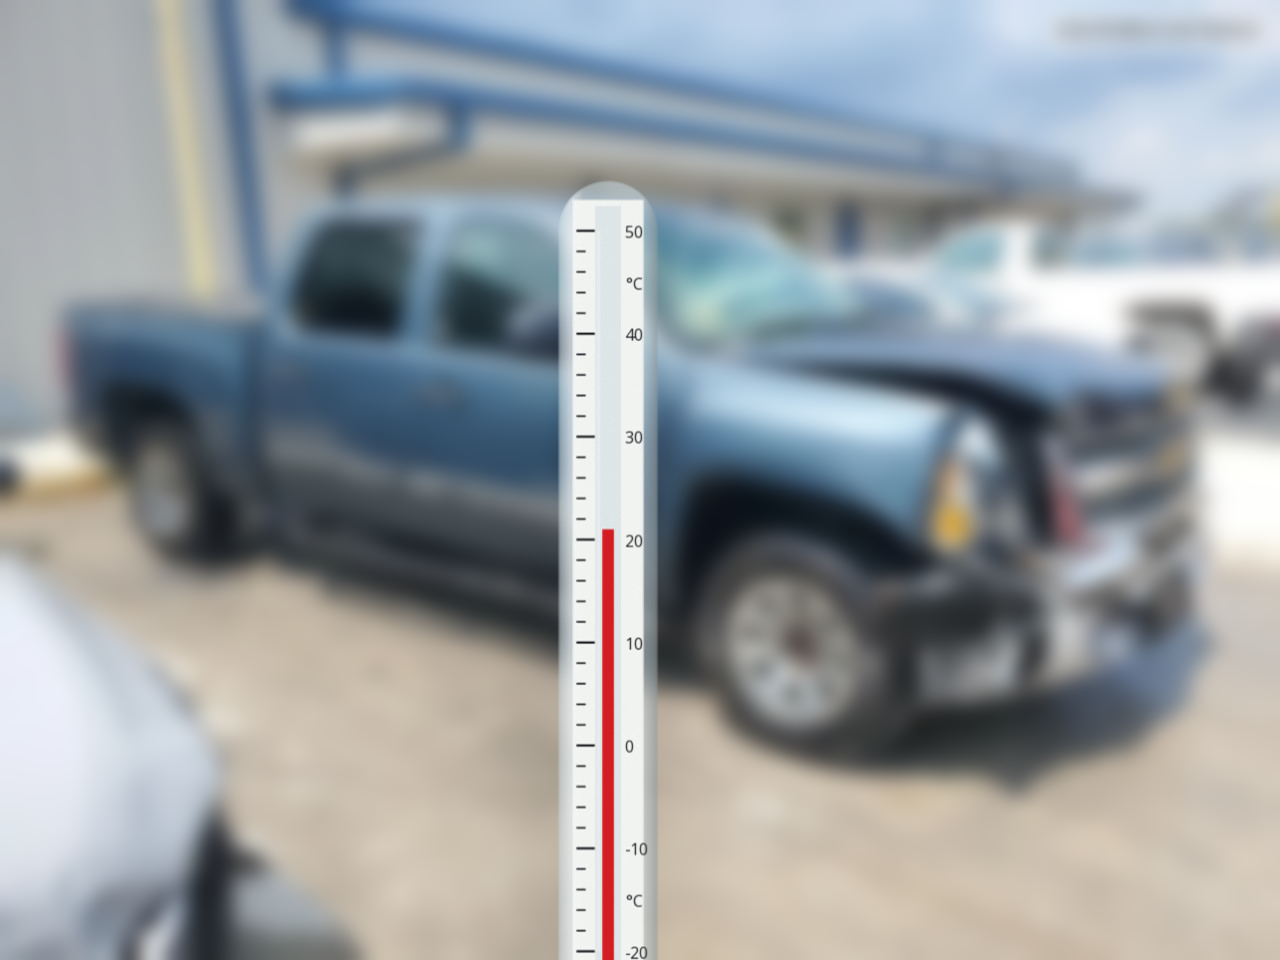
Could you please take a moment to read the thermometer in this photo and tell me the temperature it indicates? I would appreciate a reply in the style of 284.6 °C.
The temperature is 21 °C
